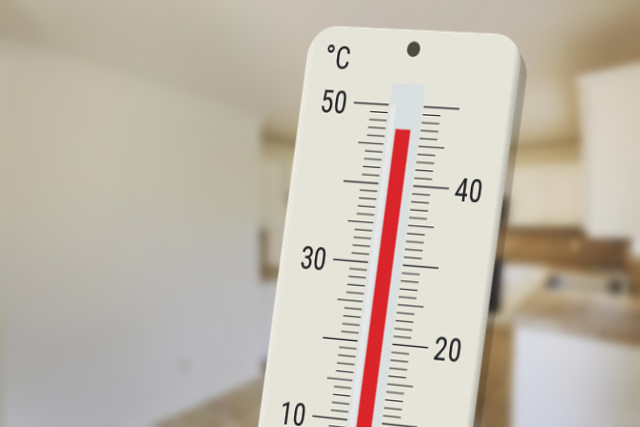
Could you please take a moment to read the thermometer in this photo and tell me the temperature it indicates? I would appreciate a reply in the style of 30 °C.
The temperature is 47 °C
